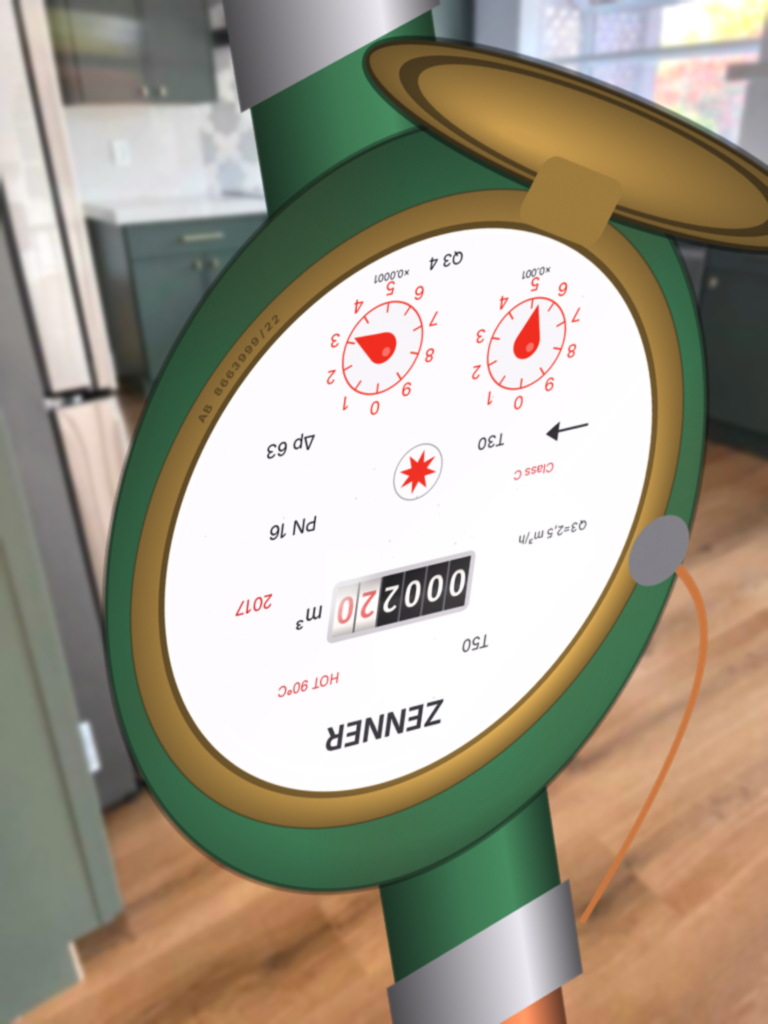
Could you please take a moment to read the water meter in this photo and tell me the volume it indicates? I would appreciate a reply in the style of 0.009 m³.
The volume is 2.2053 m³
